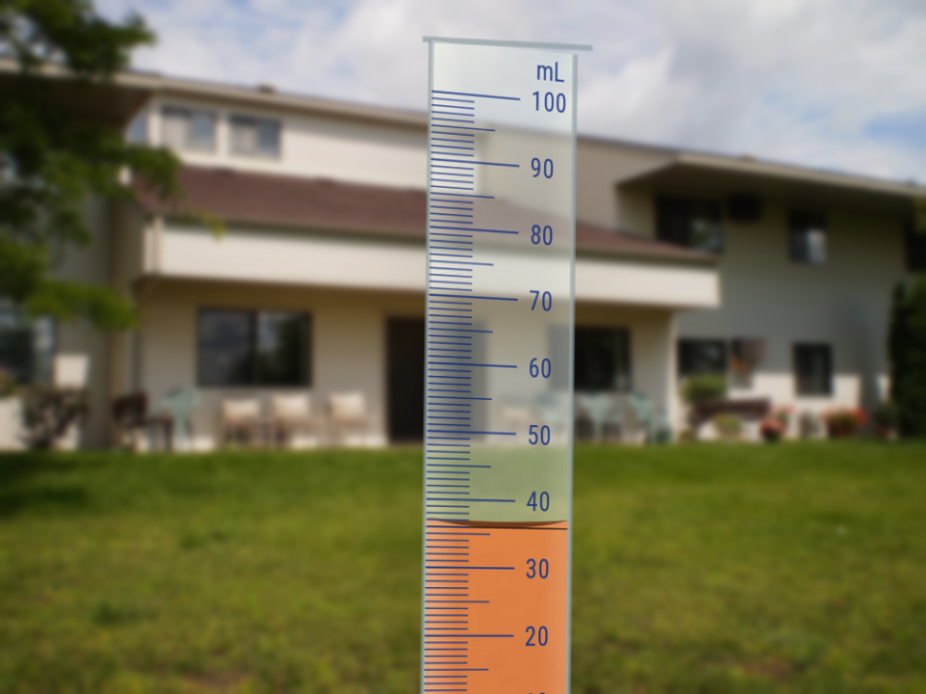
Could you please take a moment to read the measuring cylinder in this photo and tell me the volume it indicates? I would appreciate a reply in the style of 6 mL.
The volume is 36 mL
